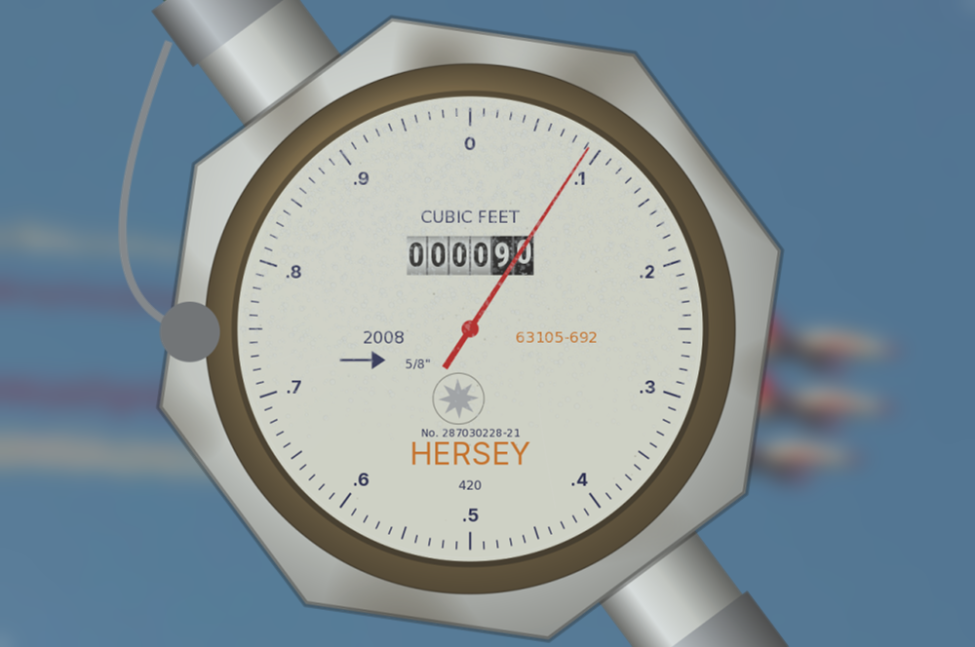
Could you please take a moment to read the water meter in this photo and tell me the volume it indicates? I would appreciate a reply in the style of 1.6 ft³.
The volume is 90.09 ft³
